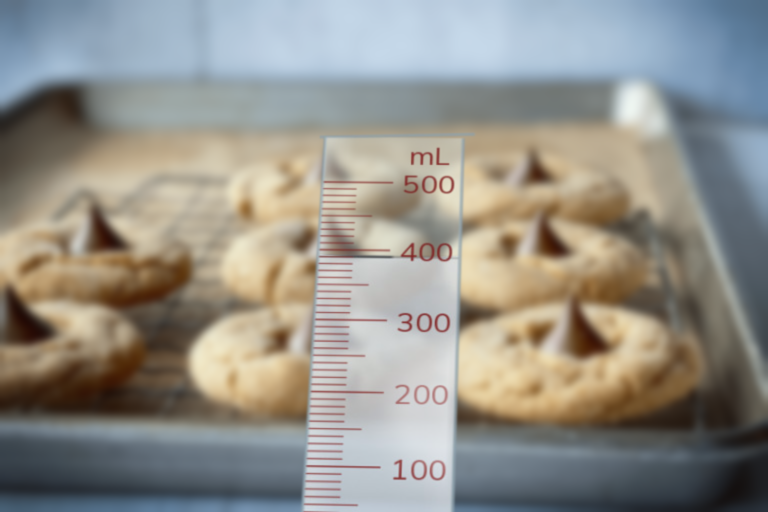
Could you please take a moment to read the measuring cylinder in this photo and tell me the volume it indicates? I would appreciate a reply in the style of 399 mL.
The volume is 390 mL
